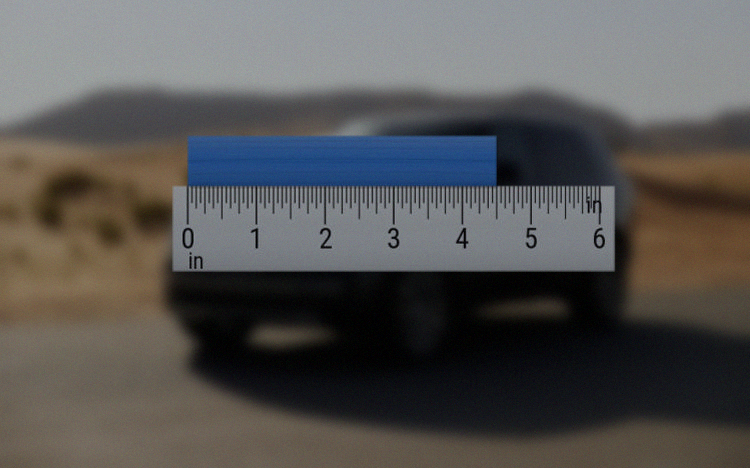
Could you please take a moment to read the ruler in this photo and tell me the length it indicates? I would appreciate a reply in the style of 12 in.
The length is 4.5 in
